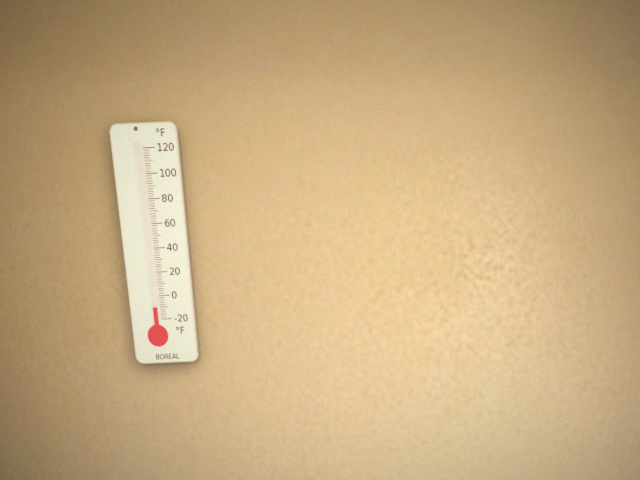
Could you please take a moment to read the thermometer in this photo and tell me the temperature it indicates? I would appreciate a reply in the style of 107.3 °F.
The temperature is -10 °F
